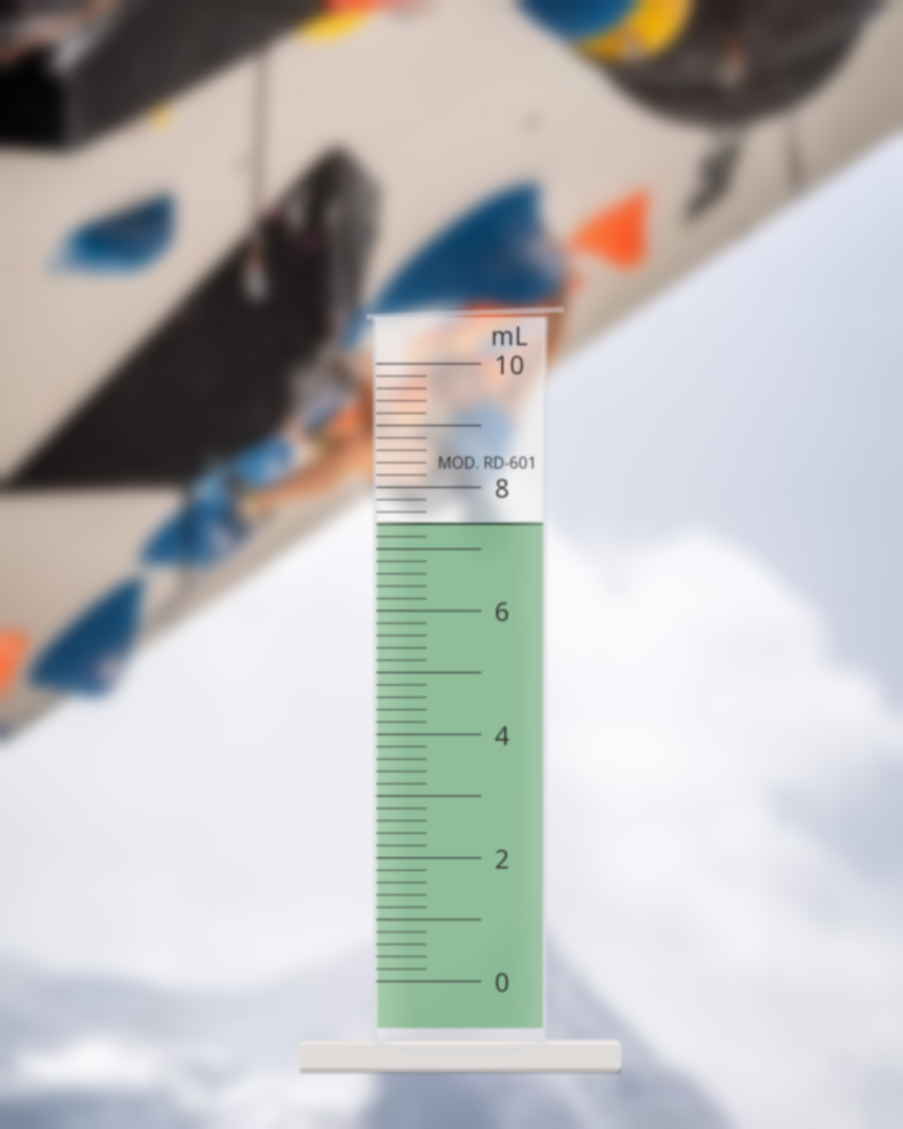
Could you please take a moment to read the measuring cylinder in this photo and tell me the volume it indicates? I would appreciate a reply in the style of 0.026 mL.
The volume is 7.4 mL
